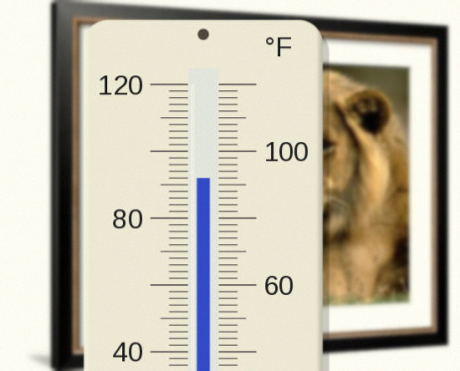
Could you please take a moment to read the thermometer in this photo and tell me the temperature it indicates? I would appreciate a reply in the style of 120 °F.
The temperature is 92 °F
